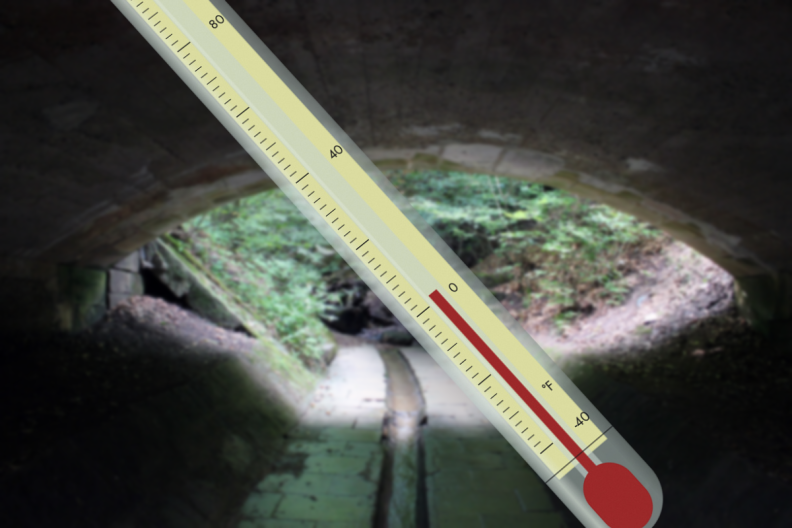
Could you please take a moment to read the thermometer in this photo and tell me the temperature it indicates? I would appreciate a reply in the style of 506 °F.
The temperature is 2 °F
